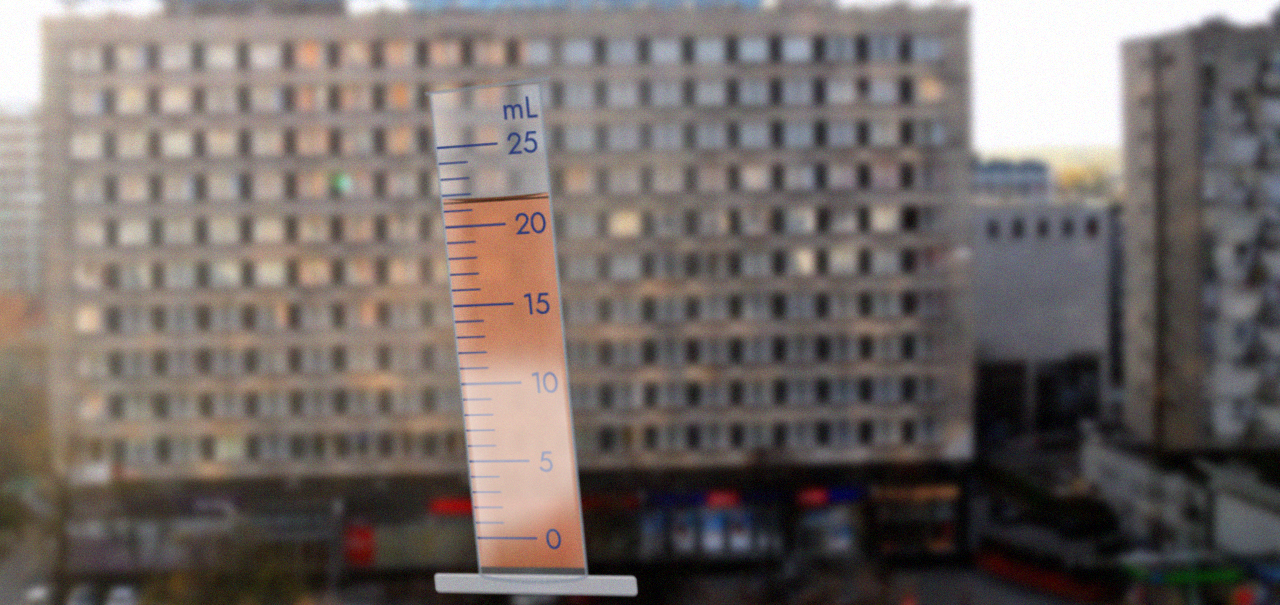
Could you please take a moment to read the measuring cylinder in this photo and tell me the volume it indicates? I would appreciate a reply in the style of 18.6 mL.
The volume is 21.5 mL
